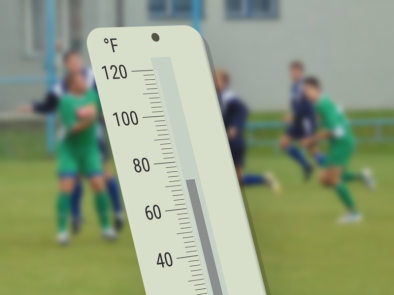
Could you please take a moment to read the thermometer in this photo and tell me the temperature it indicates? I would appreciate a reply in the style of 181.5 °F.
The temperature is 72 °F
